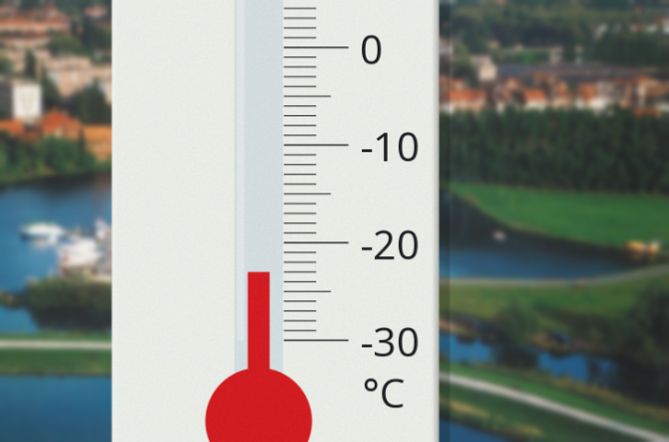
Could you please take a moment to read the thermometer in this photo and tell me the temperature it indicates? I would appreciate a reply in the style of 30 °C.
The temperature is -23 °C
